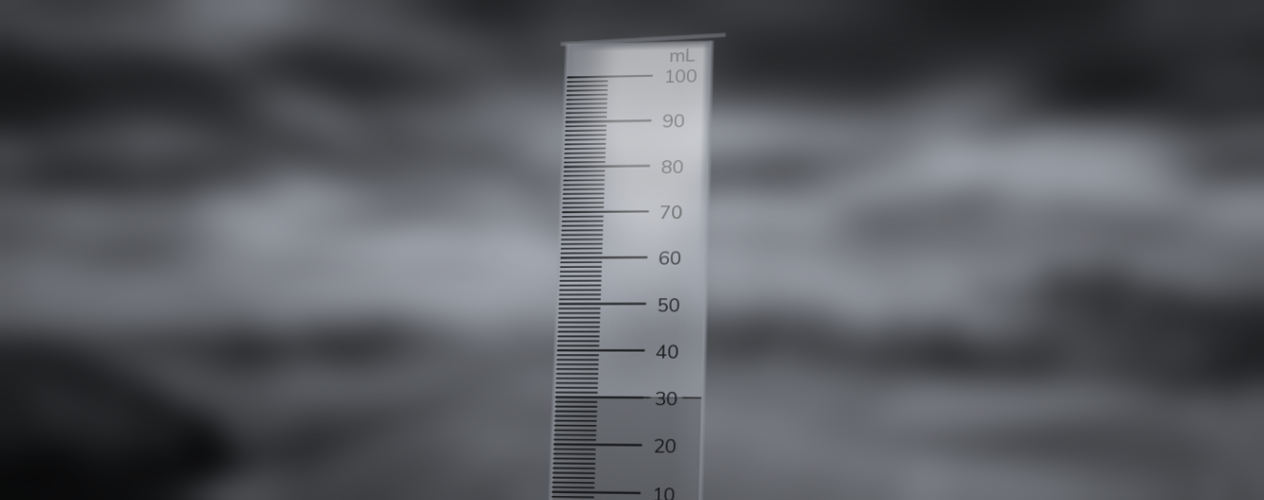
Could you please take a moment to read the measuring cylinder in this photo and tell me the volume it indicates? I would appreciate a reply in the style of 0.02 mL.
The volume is 30 mL
